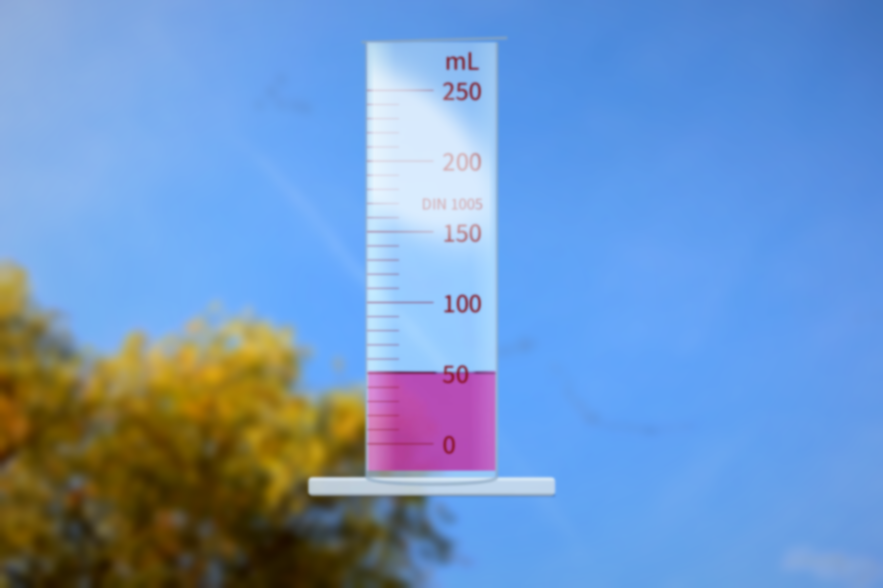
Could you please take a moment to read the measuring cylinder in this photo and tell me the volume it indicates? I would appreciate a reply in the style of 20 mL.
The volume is 50 mL
